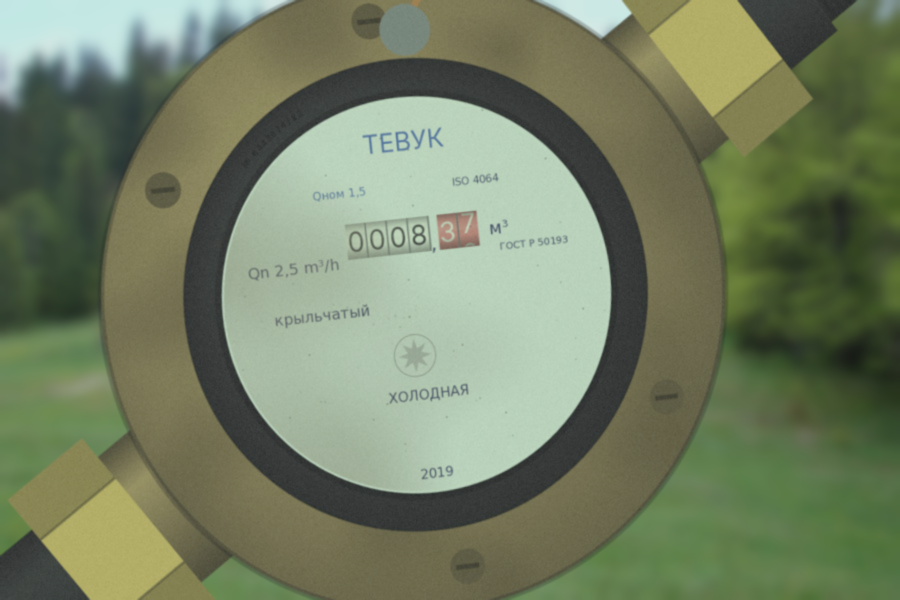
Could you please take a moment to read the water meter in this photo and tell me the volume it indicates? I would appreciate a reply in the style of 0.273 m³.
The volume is 8.37 m³
